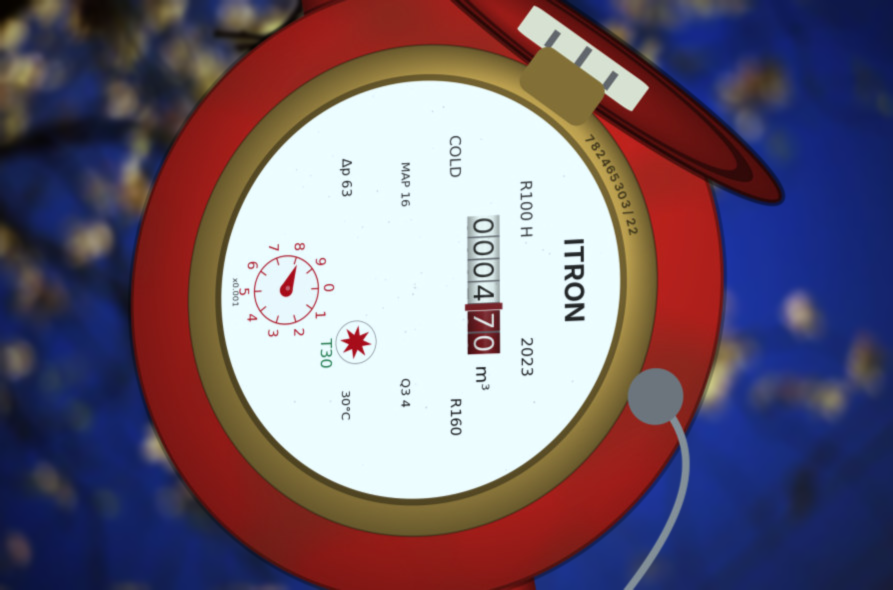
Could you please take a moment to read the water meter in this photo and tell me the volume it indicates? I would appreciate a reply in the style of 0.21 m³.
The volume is 4.708 m³
